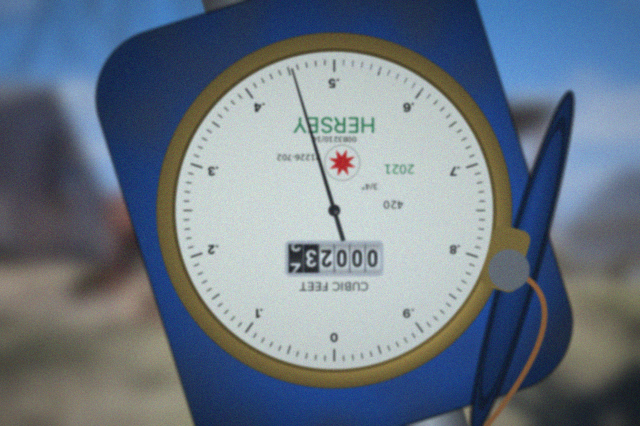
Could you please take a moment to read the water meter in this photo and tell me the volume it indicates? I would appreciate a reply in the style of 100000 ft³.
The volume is 232.45 ft³
